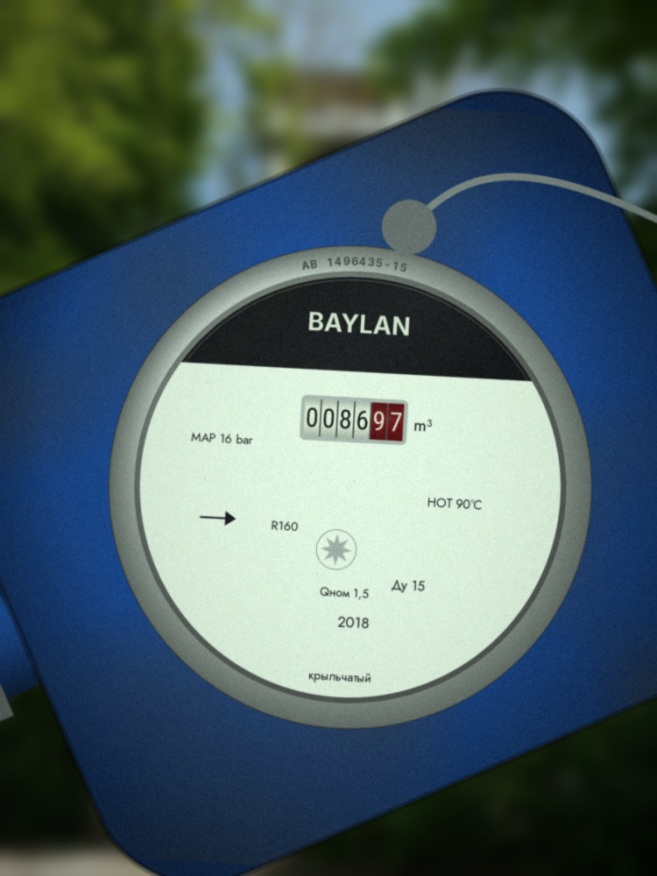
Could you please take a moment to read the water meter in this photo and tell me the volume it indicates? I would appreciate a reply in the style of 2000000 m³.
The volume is 86.97 m³
